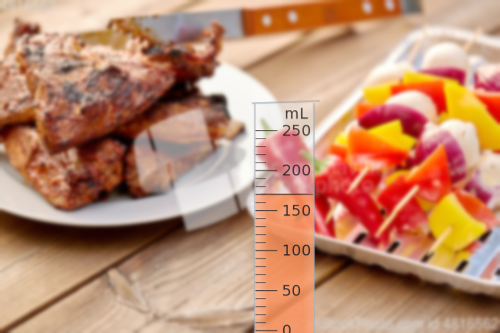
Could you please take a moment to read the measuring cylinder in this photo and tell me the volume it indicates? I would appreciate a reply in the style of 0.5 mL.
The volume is 170 mL
